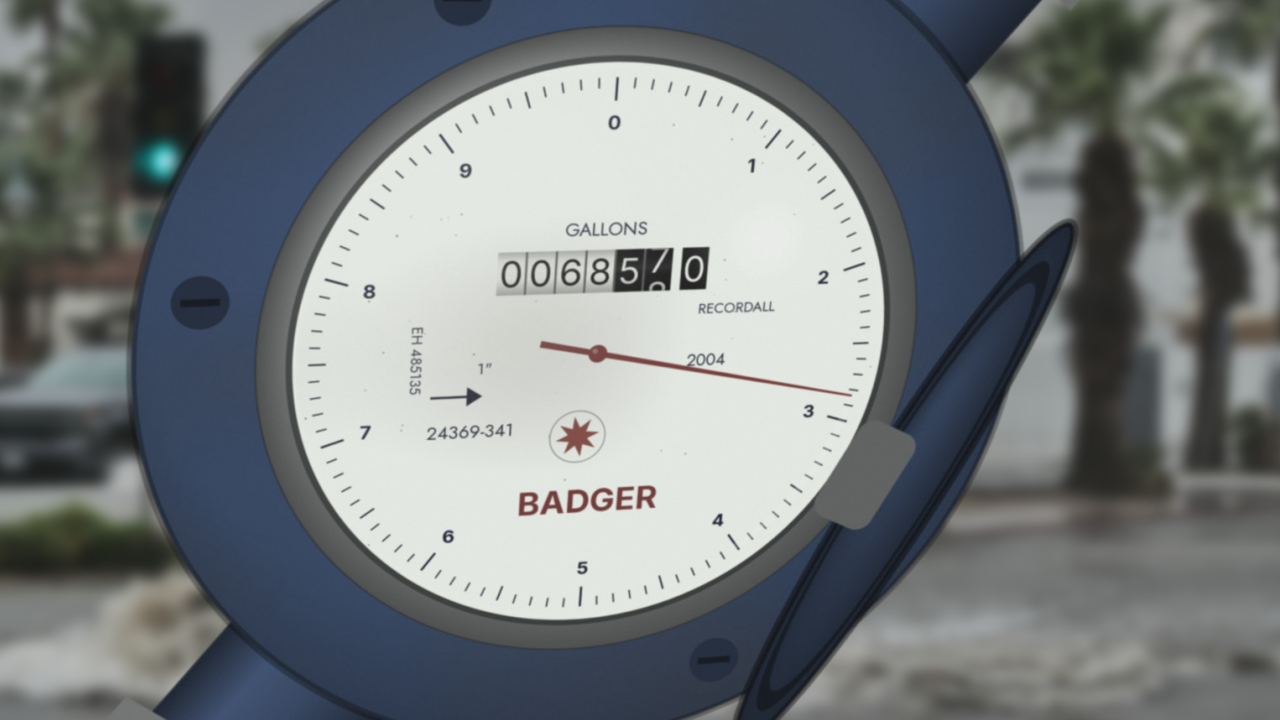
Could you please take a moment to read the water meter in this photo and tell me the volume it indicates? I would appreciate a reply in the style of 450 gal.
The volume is 68572.8 gal
